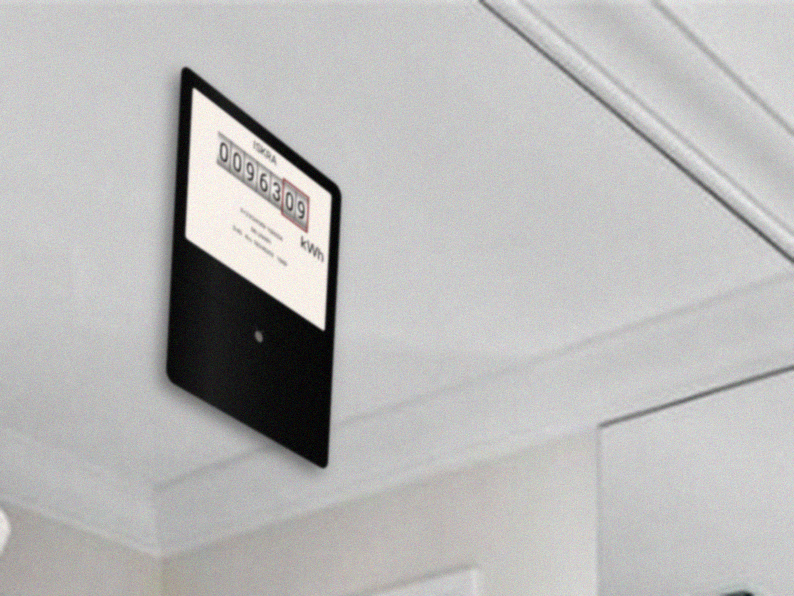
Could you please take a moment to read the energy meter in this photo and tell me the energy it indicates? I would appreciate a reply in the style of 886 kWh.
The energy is 963.09 kWh
